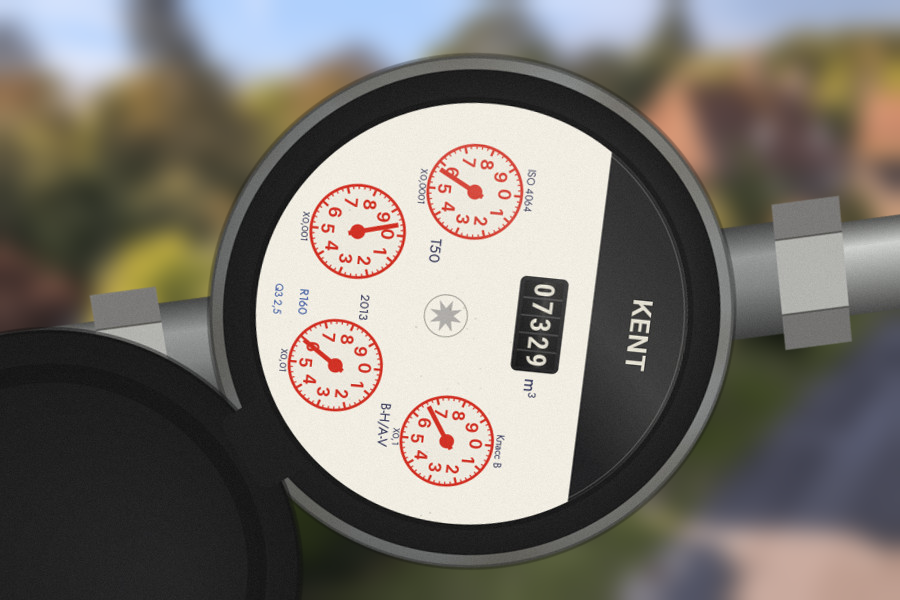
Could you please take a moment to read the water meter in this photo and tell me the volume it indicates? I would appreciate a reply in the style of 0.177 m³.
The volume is 7329.6595 m³
